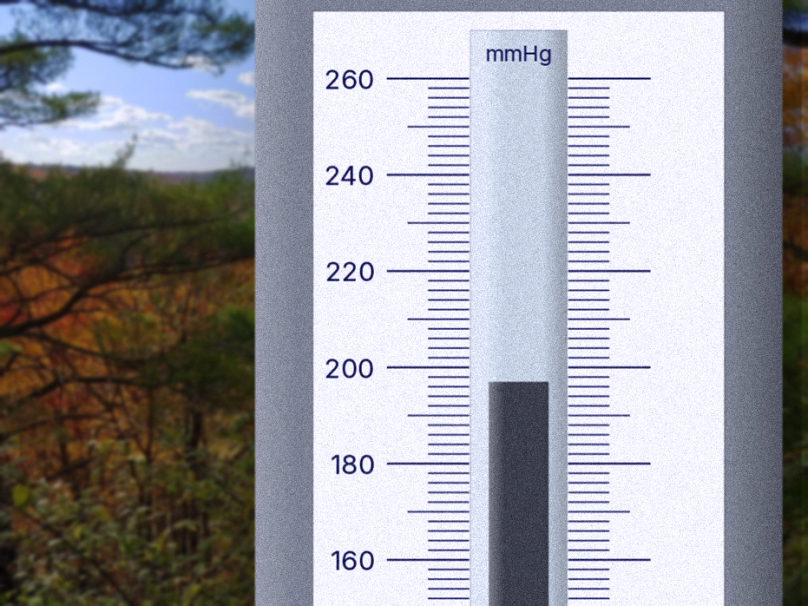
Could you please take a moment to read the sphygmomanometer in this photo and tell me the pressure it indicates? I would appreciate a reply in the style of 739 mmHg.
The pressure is 197 mmHg
